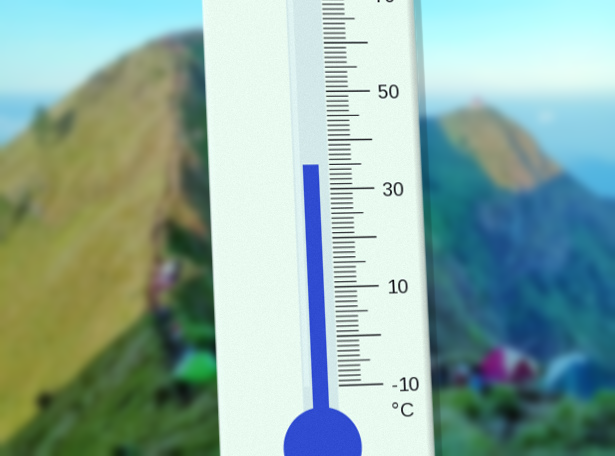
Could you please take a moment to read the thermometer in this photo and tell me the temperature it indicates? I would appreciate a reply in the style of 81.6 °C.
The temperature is 35 °C
